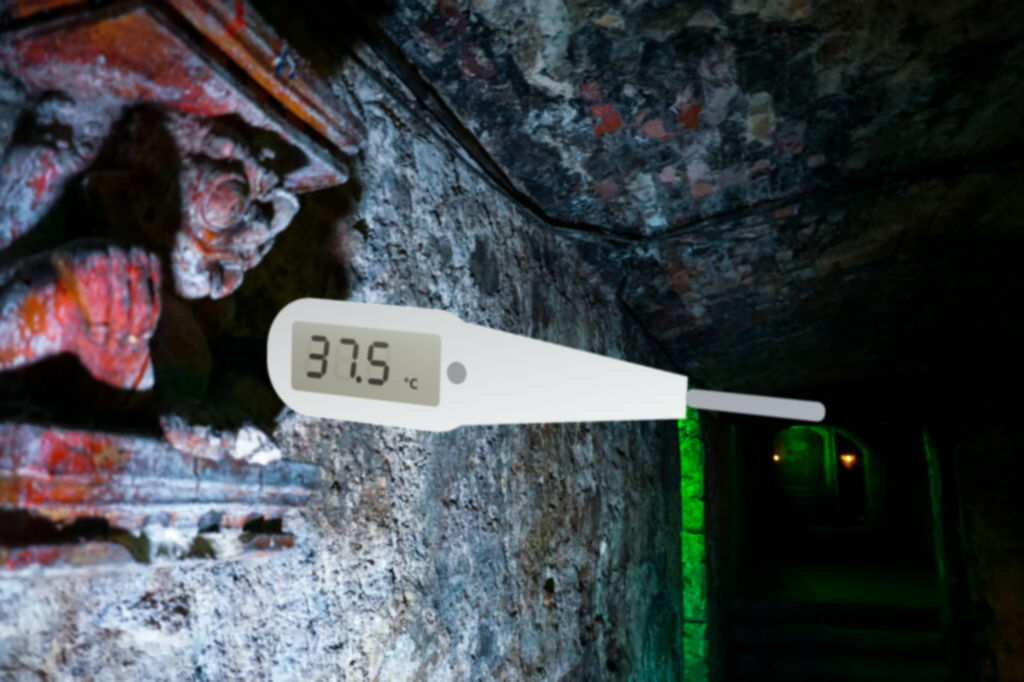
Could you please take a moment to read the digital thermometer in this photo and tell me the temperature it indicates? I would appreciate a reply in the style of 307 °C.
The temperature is 37.5 °C
